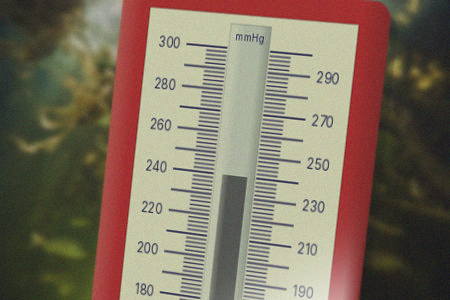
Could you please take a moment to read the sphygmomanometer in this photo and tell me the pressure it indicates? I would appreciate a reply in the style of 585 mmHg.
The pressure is 240 mmHg
